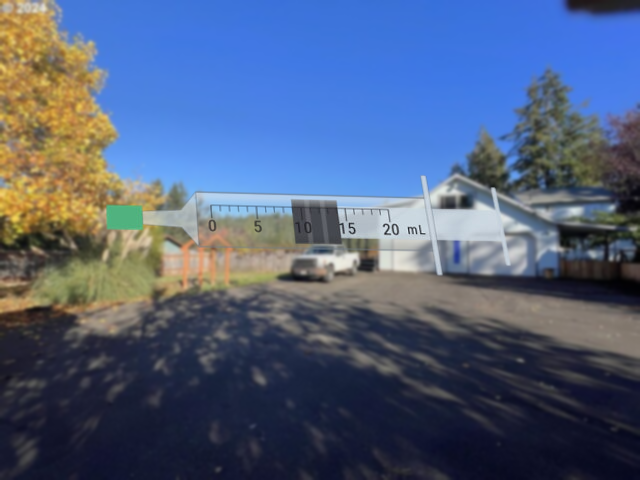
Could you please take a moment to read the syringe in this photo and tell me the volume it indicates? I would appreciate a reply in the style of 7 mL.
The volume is 9 mL
